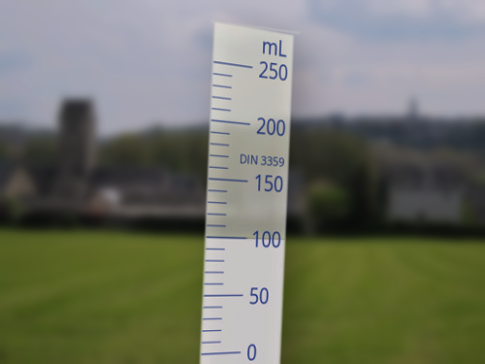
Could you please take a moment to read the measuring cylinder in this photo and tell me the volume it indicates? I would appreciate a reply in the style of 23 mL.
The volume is 100 mL
